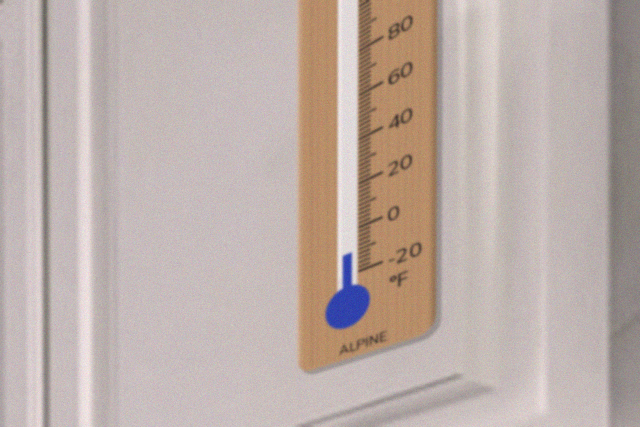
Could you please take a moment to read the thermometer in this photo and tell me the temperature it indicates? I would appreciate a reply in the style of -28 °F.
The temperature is -10 °F
